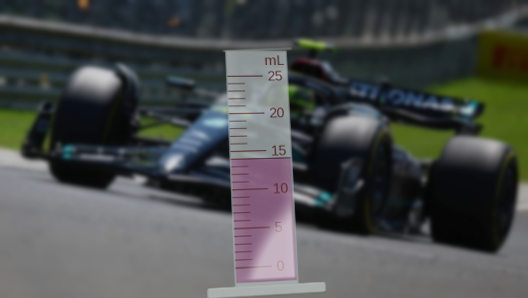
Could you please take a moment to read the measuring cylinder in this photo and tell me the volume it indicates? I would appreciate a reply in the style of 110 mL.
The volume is 14 mL
